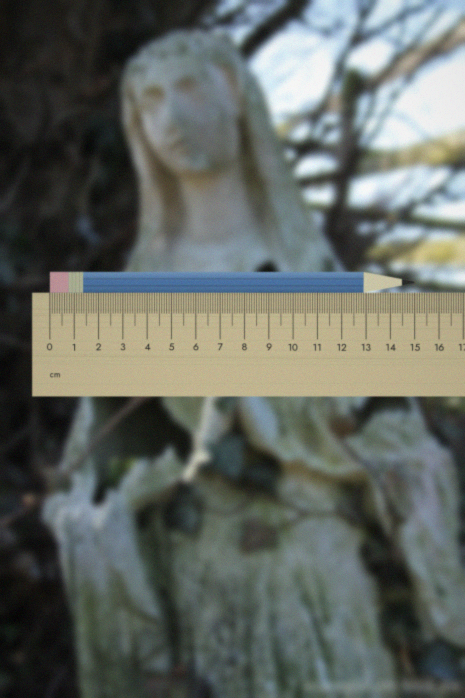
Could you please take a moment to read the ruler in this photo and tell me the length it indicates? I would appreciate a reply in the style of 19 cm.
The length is 15 cm
